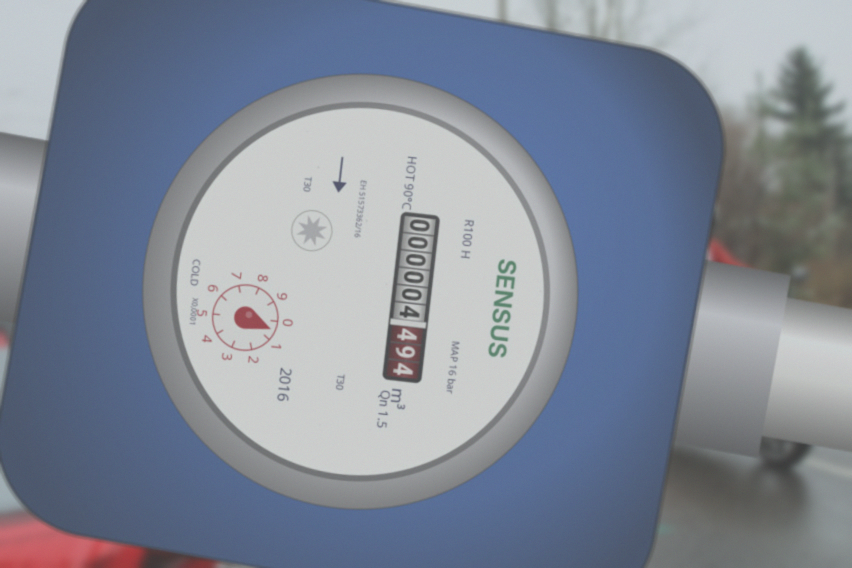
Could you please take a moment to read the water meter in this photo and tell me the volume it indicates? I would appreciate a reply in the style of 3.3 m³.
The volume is 4.4940 m³
